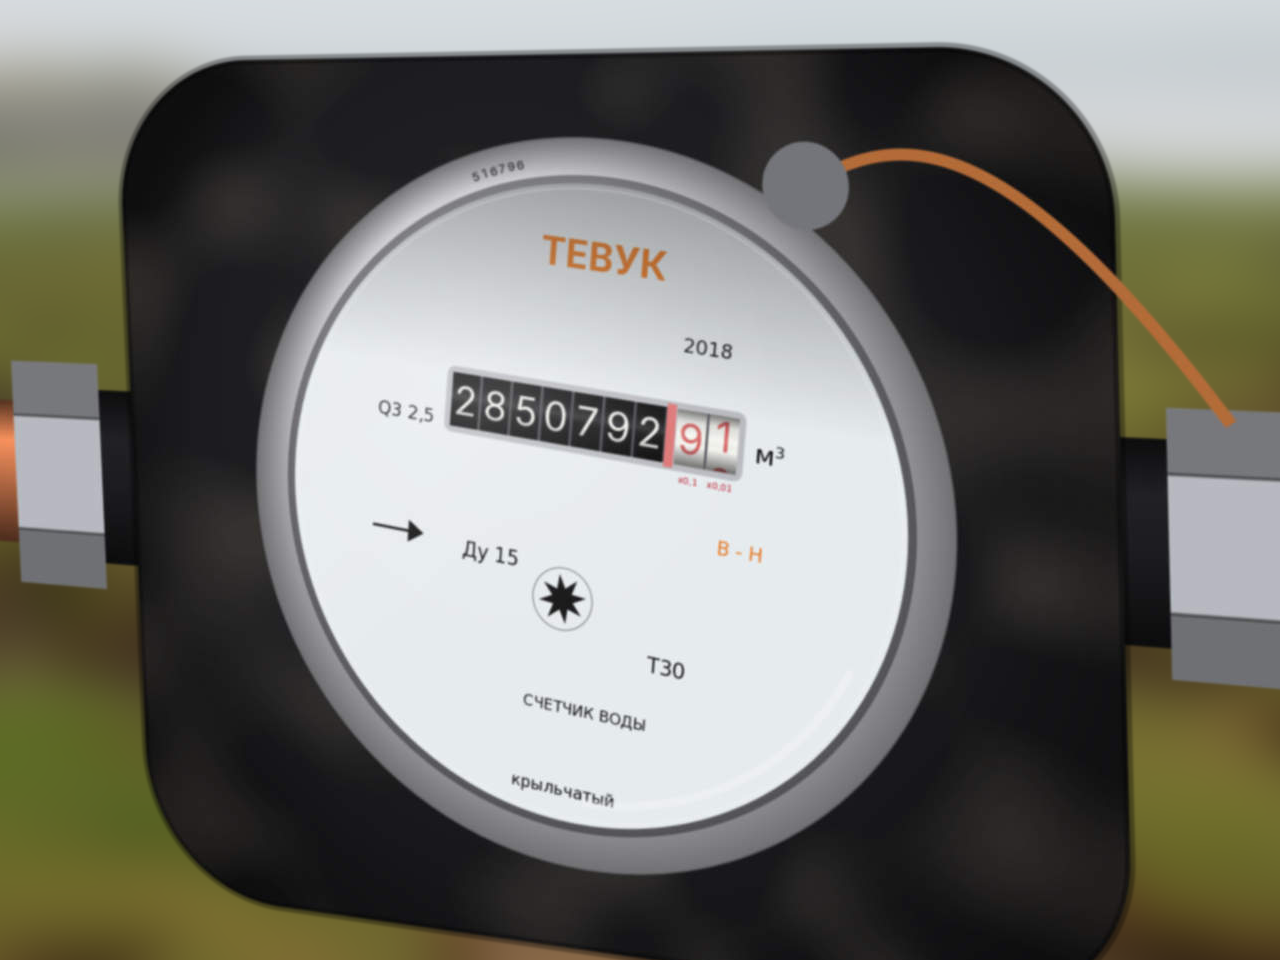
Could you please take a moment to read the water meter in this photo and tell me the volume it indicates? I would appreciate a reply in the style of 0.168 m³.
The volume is 2850792.91 m³
